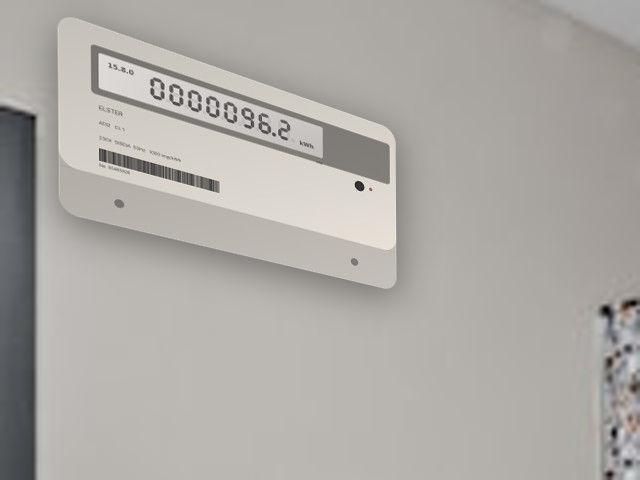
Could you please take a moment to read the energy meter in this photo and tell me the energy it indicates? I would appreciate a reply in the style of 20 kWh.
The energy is 96.2 kWh
